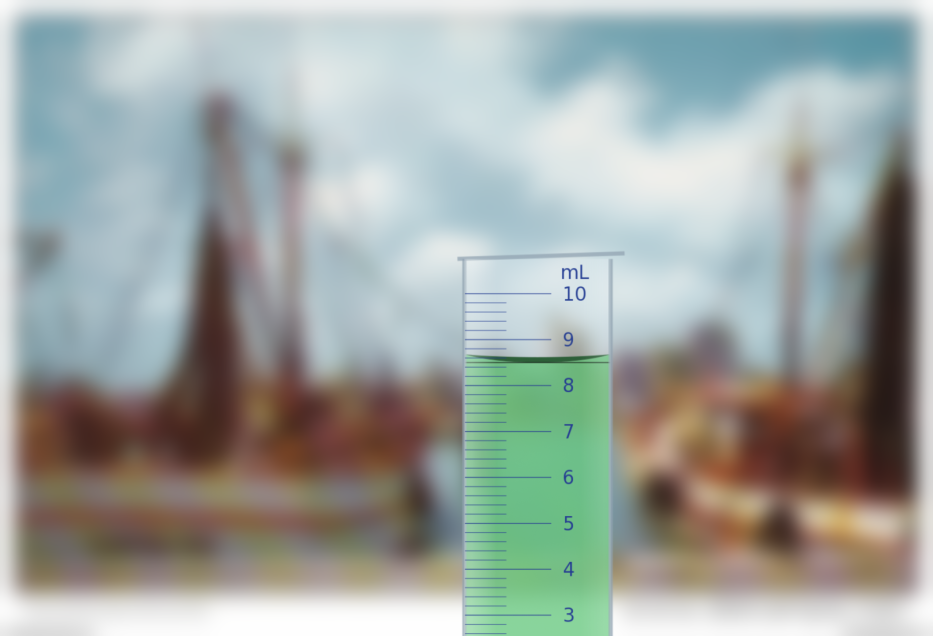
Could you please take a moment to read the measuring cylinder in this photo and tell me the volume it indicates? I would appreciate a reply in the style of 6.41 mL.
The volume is 8.5 mL
